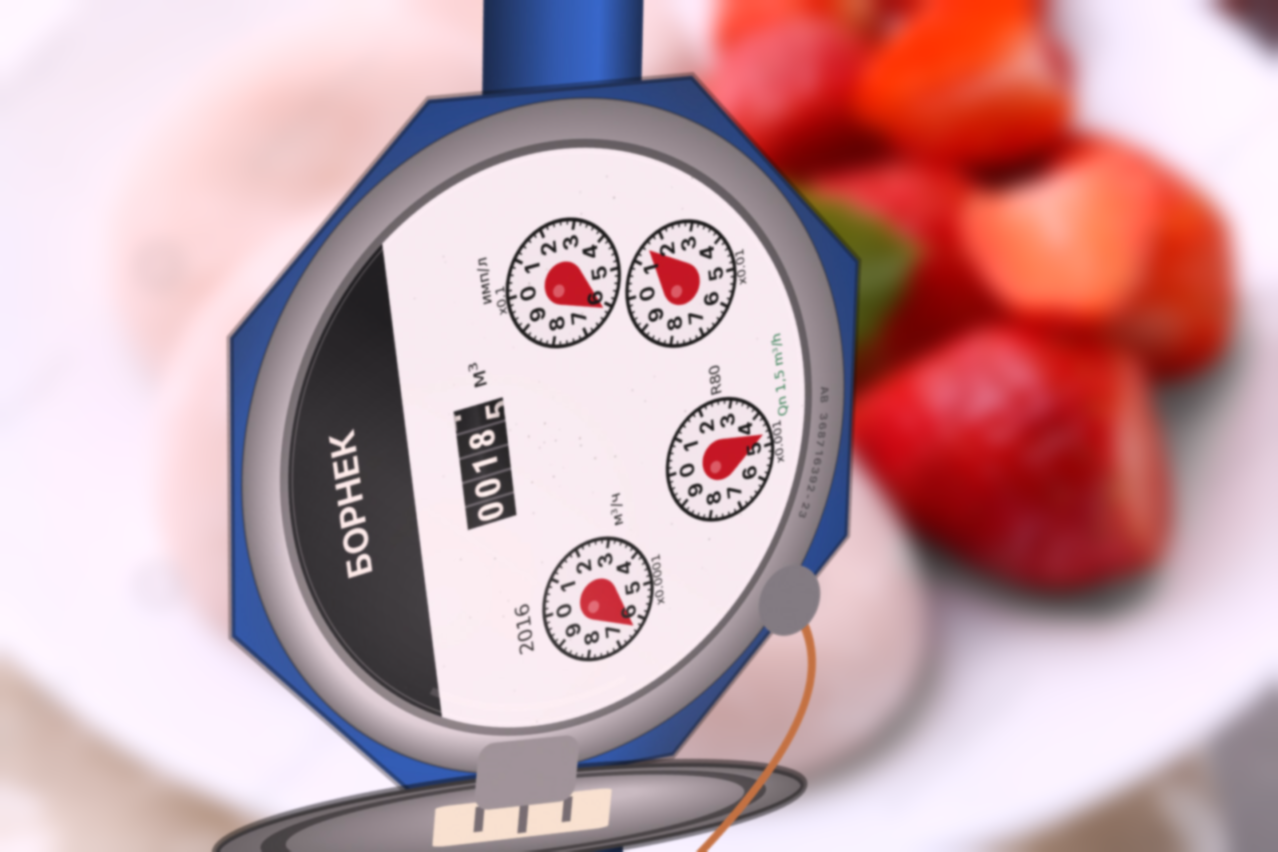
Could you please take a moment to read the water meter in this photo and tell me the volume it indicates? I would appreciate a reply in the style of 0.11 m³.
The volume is 184.6146 m³
